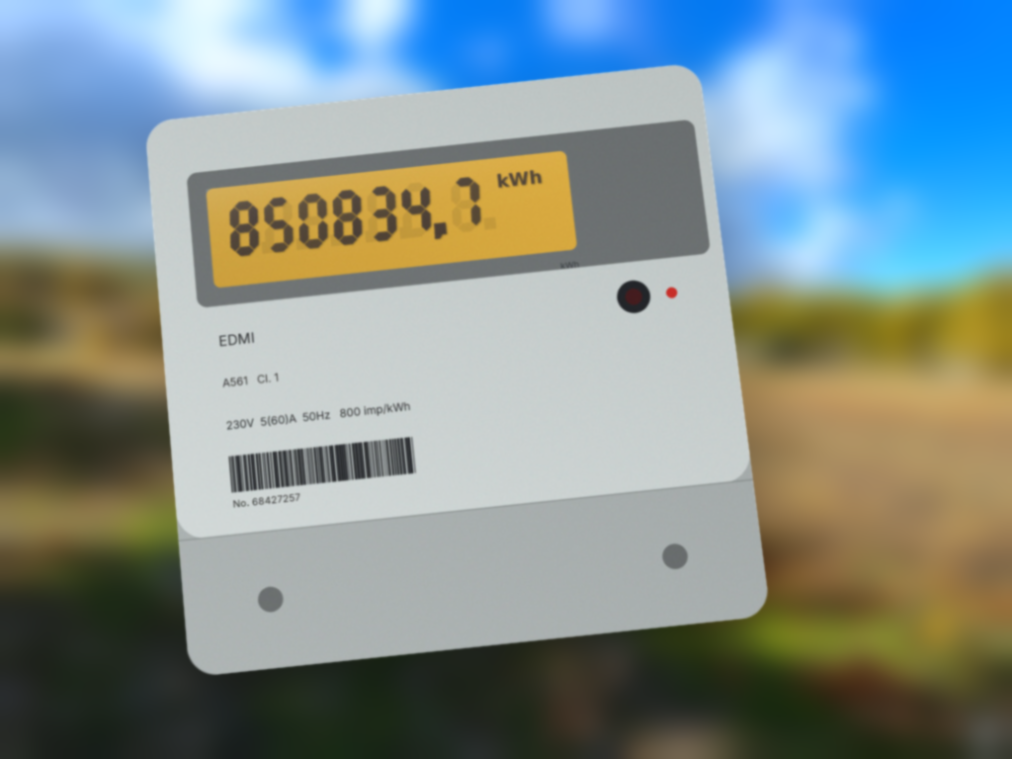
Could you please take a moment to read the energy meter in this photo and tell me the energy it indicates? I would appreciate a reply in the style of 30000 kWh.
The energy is 850834.7 kWh
